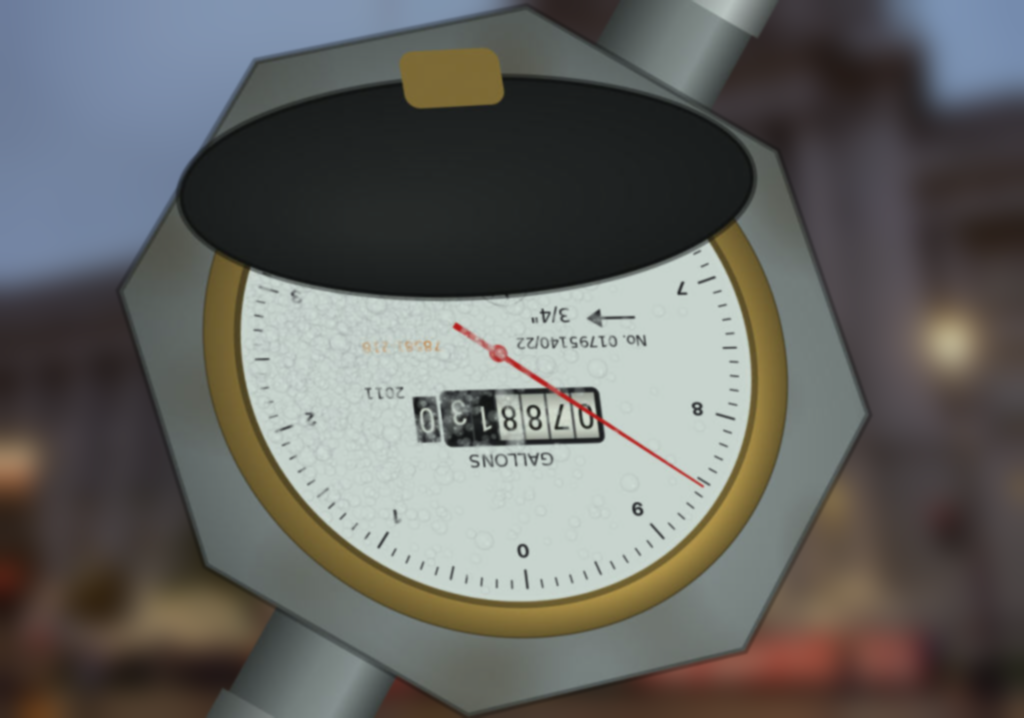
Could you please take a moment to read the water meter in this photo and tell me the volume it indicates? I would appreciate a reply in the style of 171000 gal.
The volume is 788128.5 gal
